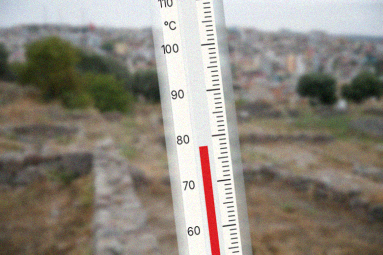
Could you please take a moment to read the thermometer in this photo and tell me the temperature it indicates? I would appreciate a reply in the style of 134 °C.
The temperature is 78 °C
